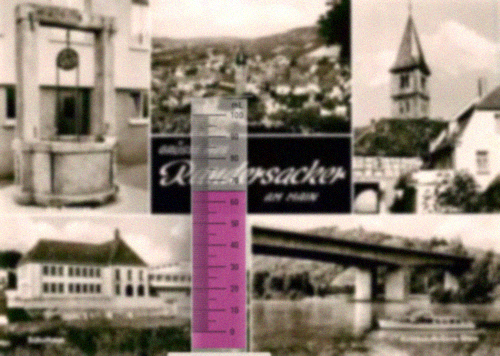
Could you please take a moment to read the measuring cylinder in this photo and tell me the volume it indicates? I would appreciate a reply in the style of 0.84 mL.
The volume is 65 mL
